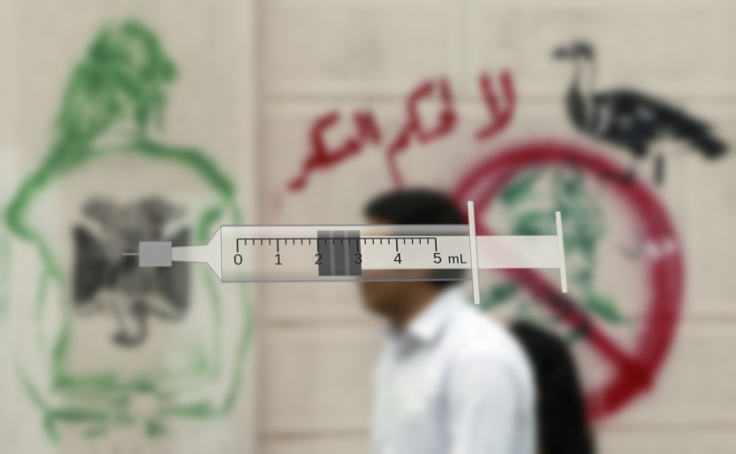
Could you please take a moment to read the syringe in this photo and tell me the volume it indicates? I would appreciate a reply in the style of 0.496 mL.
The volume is 2 mL
